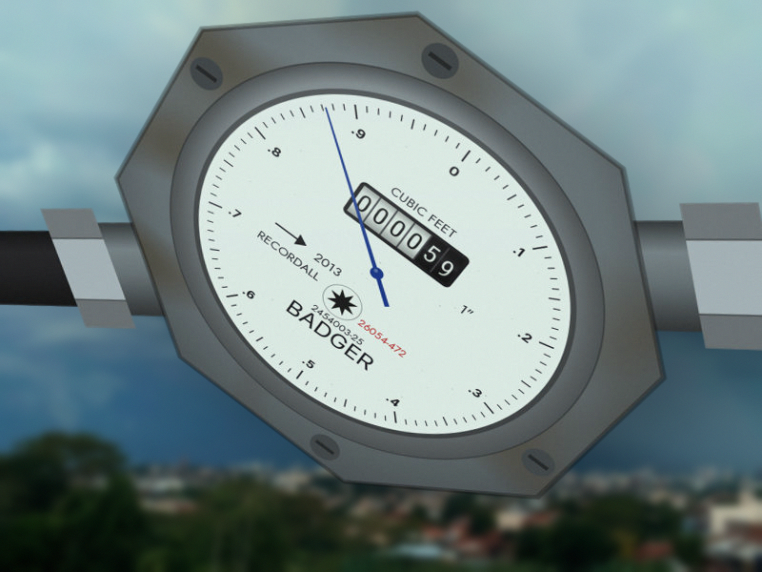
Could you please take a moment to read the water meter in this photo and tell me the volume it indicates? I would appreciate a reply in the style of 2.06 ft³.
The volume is 58.87 ft³
